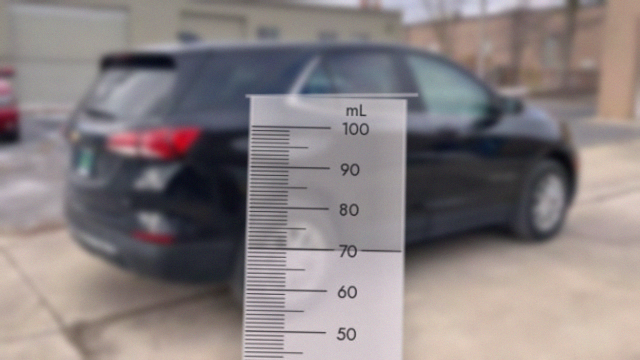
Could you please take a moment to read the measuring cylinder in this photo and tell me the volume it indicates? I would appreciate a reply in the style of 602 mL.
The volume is 70 mL
